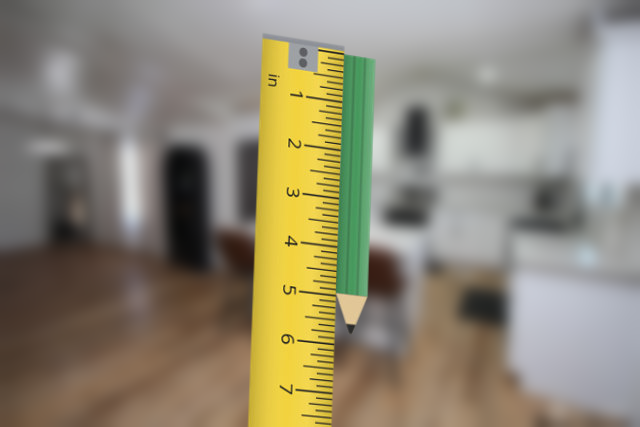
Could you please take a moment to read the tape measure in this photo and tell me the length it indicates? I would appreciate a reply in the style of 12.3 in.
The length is 5.75 in
